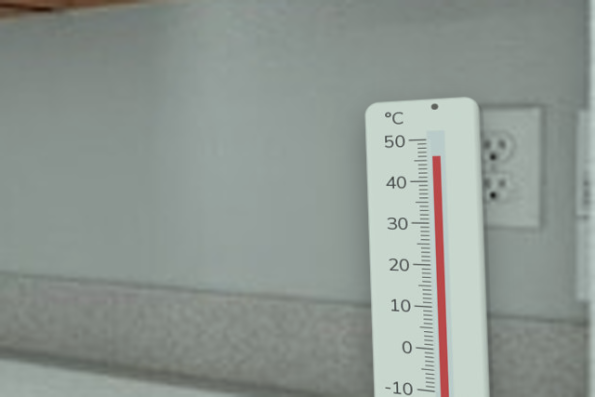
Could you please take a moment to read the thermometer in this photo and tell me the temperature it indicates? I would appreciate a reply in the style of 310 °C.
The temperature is 46 °C
